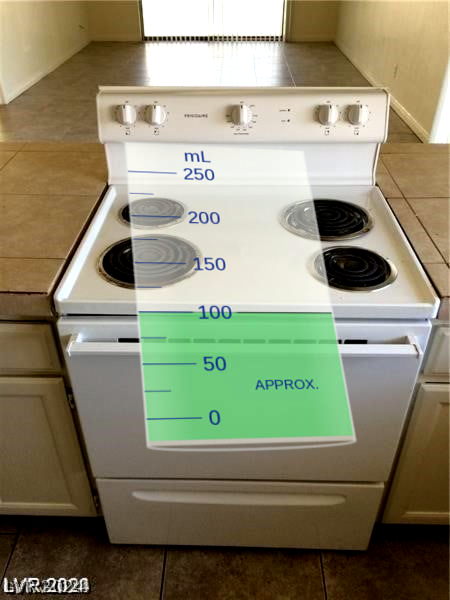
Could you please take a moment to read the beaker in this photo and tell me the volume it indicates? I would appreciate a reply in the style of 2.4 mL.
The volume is 100 mL
